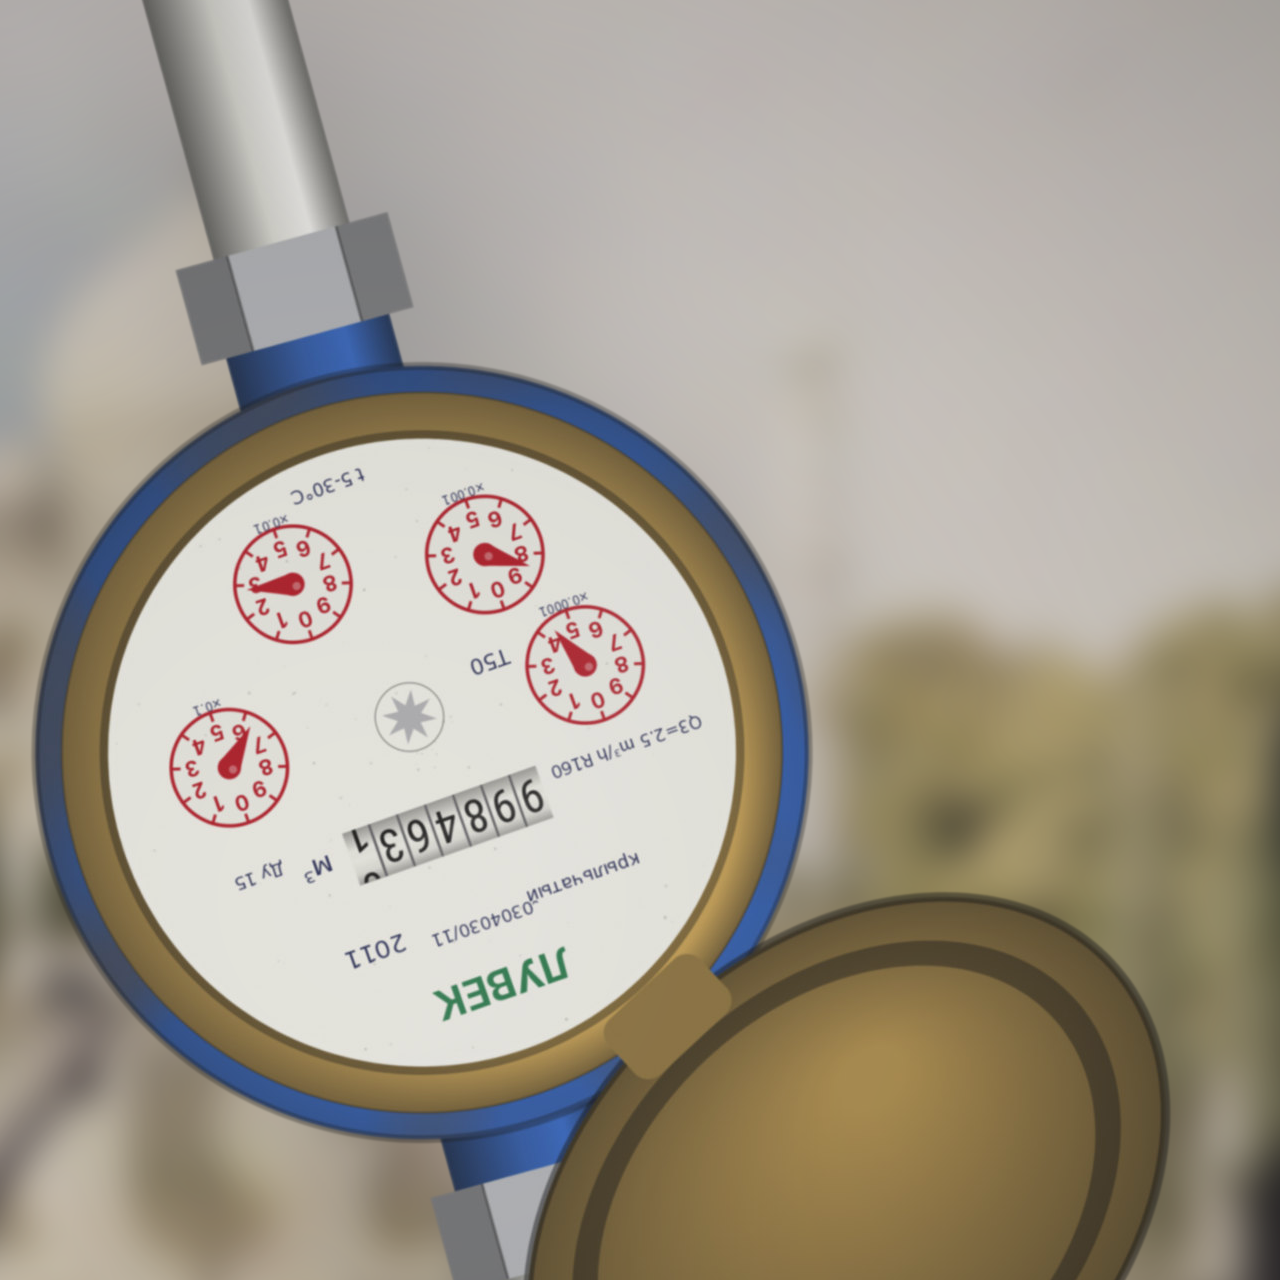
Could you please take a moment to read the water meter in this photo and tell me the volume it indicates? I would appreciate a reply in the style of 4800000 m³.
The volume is 9984630.6284 m³
